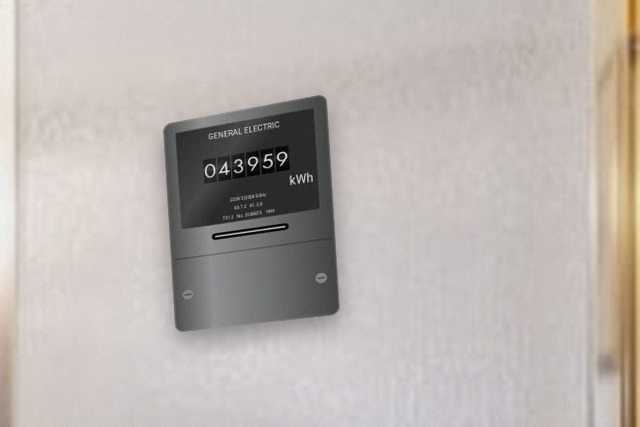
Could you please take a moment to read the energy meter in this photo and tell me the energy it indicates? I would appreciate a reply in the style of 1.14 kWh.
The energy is 43959 kWh
